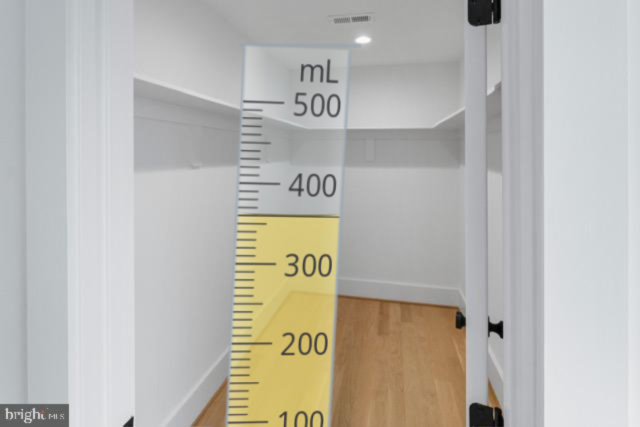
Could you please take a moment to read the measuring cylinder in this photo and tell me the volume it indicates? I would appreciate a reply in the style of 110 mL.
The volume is 360 mL
